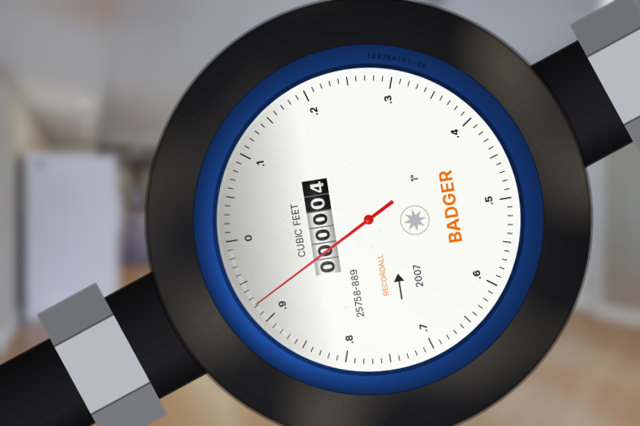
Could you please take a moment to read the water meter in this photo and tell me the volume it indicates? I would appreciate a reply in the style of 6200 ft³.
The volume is 3.92 ft³
